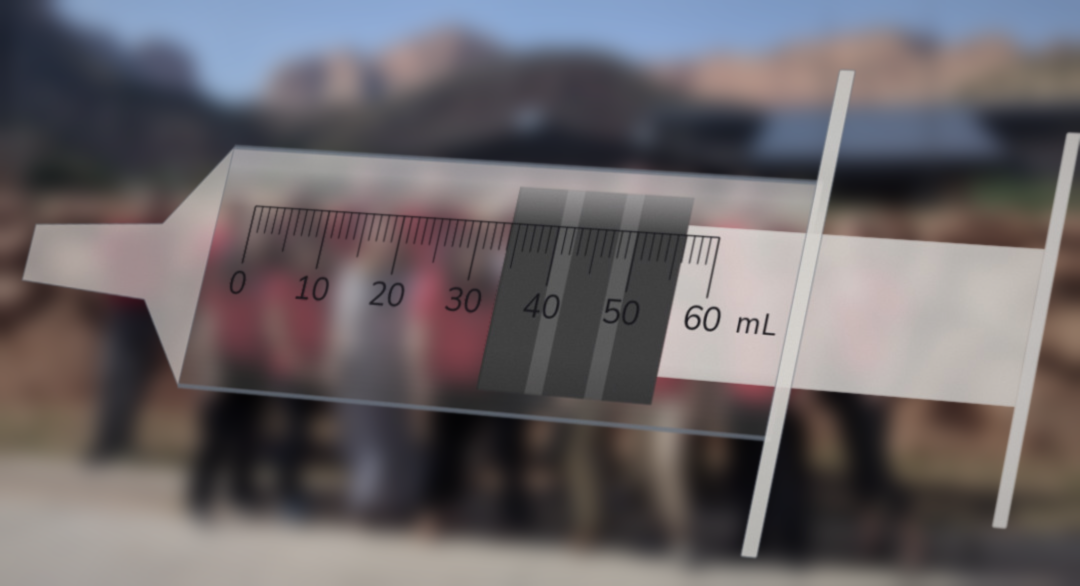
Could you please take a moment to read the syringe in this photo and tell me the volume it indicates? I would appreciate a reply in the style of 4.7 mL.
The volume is 34 mL
